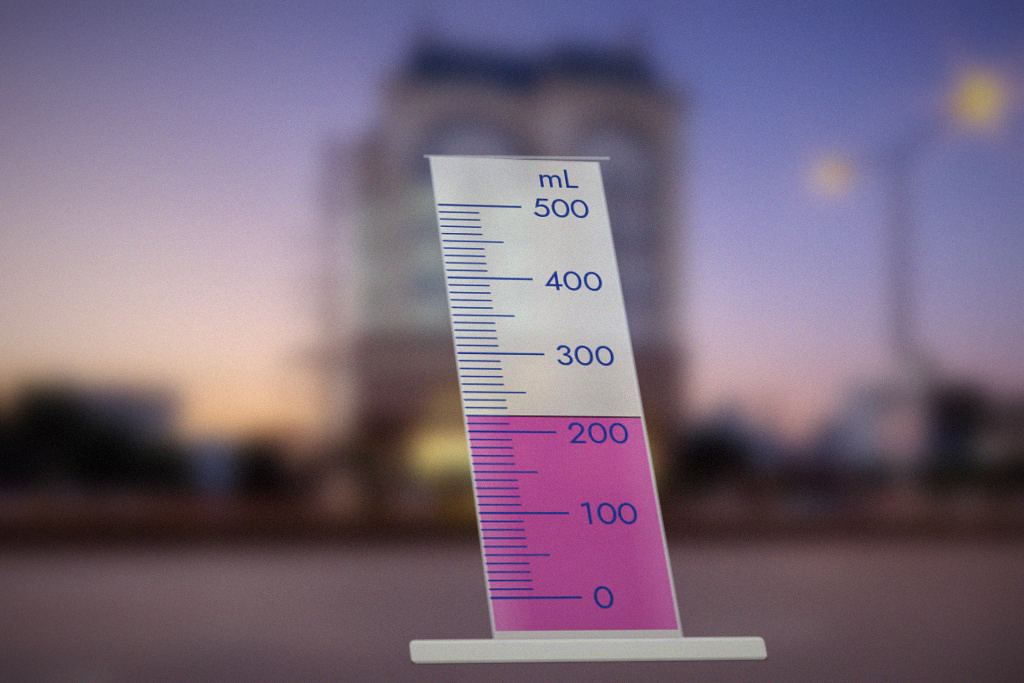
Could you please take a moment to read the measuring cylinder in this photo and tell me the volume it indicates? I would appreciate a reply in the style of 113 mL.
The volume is 220 mL
